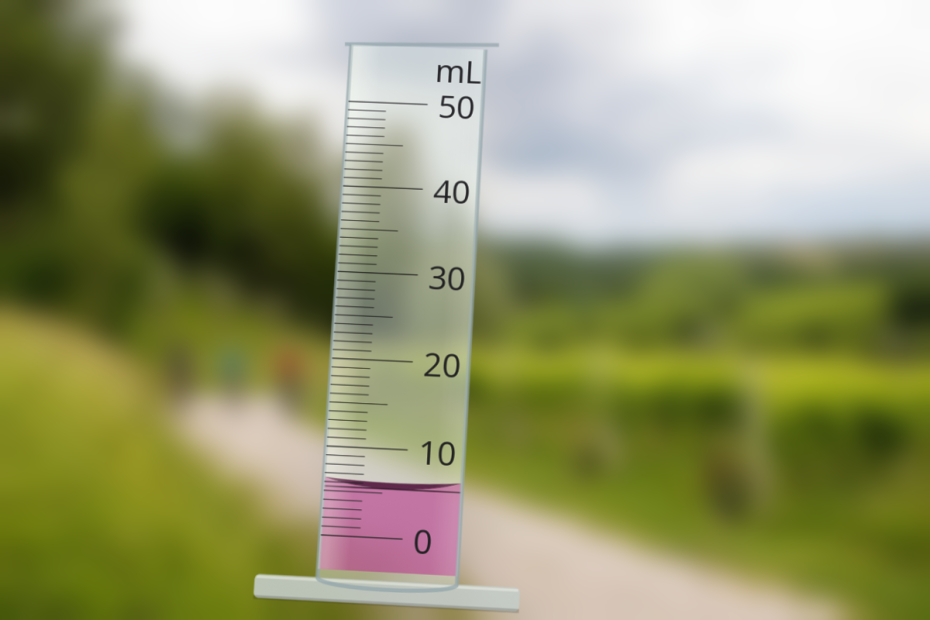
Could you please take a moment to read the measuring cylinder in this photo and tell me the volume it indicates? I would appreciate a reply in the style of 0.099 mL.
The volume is 5.5 mL
